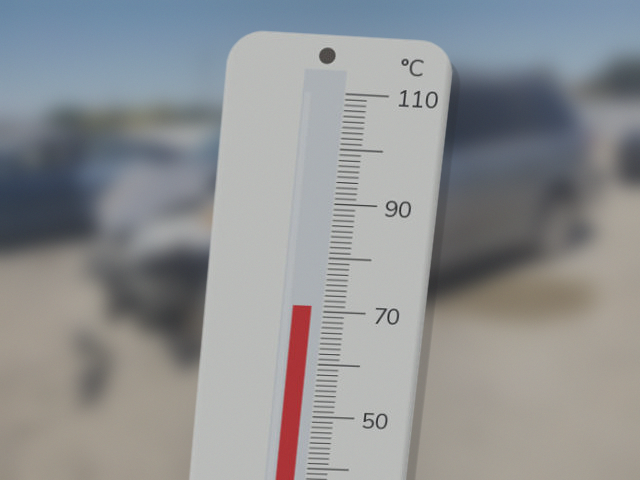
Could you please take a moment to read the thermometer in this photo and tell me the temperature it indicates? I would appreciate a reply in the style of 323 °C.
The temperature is 71 °C
